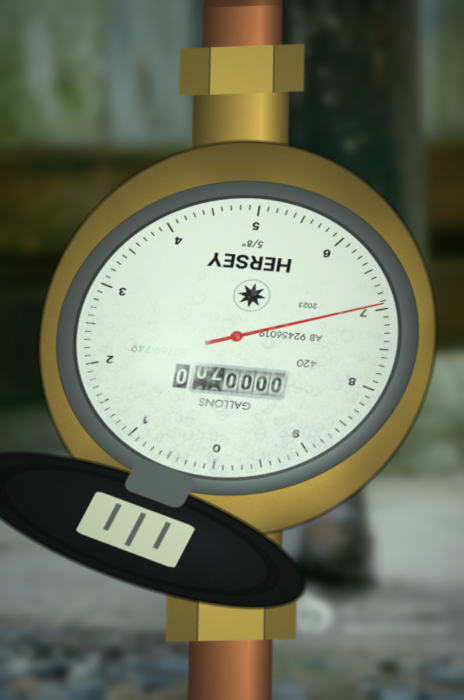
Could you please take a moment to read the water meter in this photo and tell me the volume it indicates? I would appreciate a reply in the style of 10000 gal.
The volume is 696.9 gal
